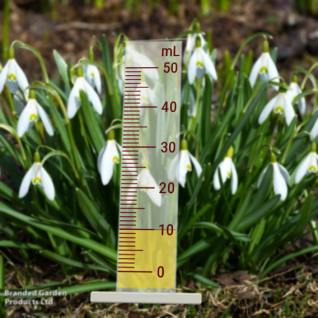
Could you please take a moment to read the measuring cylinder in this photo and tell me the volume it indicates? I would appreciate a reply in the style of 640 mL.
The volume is 10 mL
